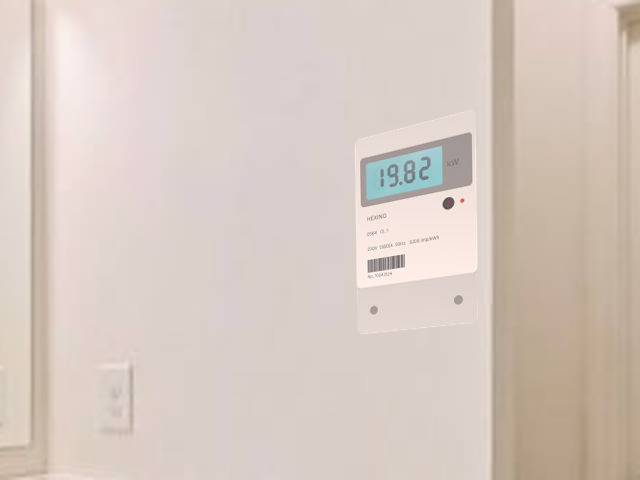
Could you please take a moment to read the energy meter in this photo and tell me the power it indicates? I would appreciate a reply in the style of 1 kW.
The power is 19.82 kW
